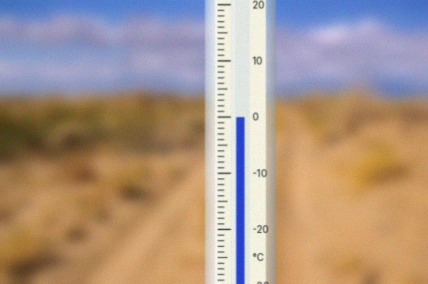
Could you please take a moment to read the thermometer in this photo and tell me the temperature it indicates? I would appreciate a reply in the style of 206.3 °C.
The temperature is 0 °C
